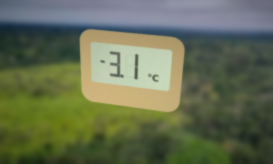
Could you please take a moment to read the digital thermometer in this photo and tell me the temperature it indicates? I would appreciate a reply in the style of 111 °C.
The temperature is -3.1 °C
